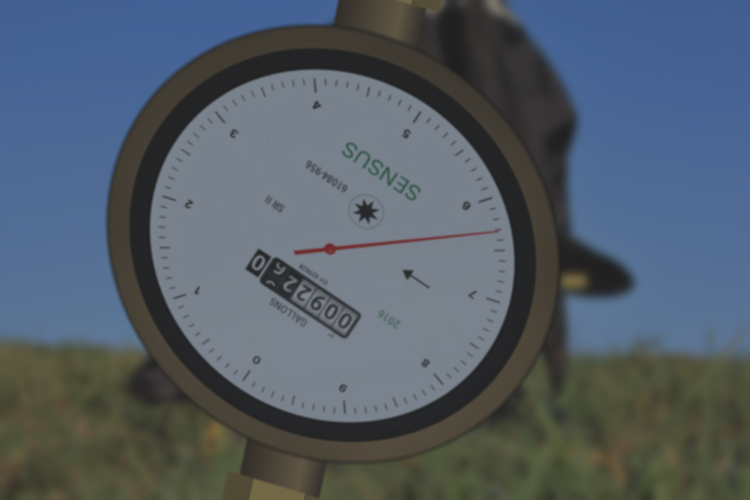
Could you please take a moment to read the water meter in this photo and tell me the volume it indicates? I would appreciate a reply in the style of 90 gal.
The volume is 92256.3 gal
